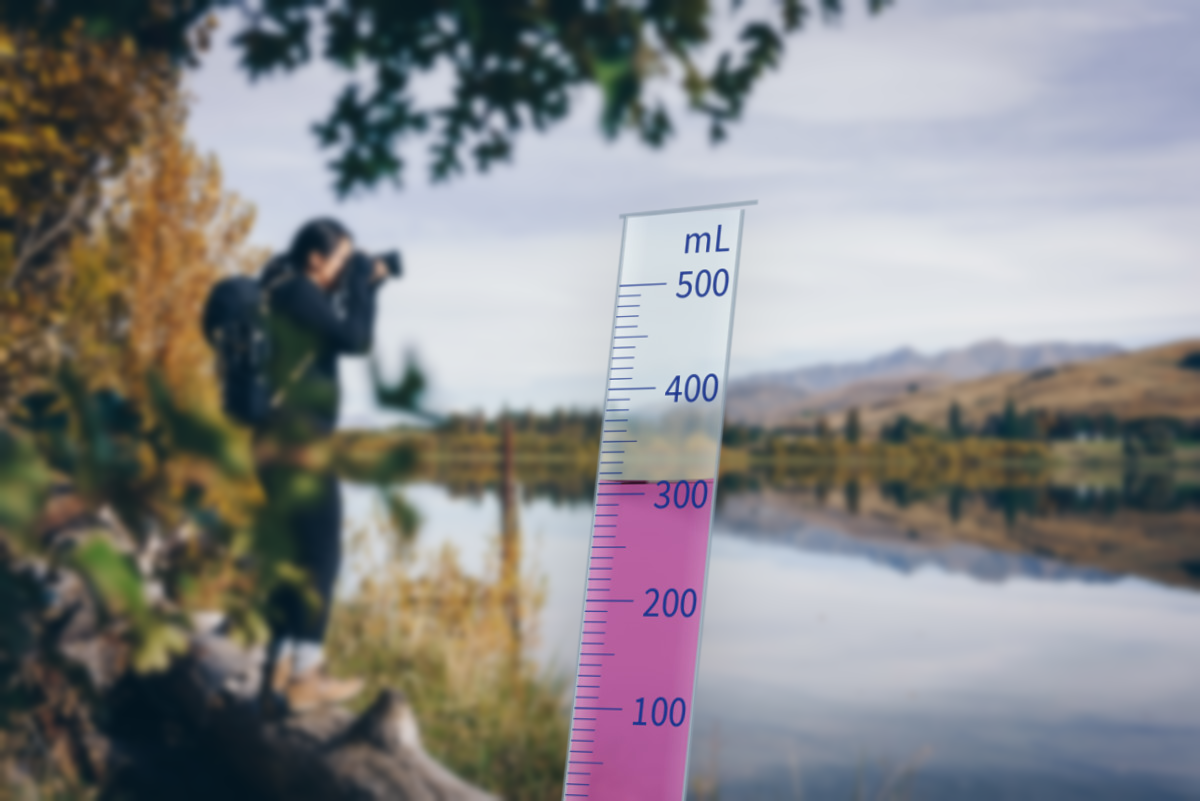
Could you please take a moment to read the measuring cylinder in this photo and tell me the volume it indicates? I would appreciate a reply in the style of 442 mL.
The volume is 310 mL
